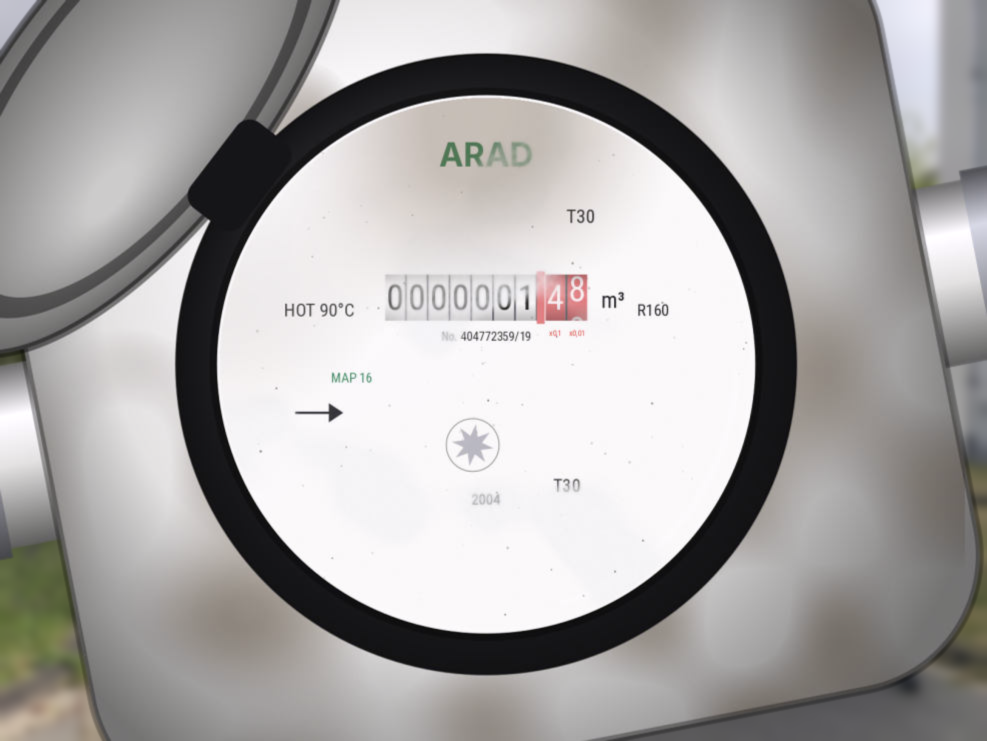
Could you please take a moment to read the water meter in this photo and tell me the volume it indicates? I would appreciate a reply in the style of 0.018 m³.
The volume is 1.48 m³
